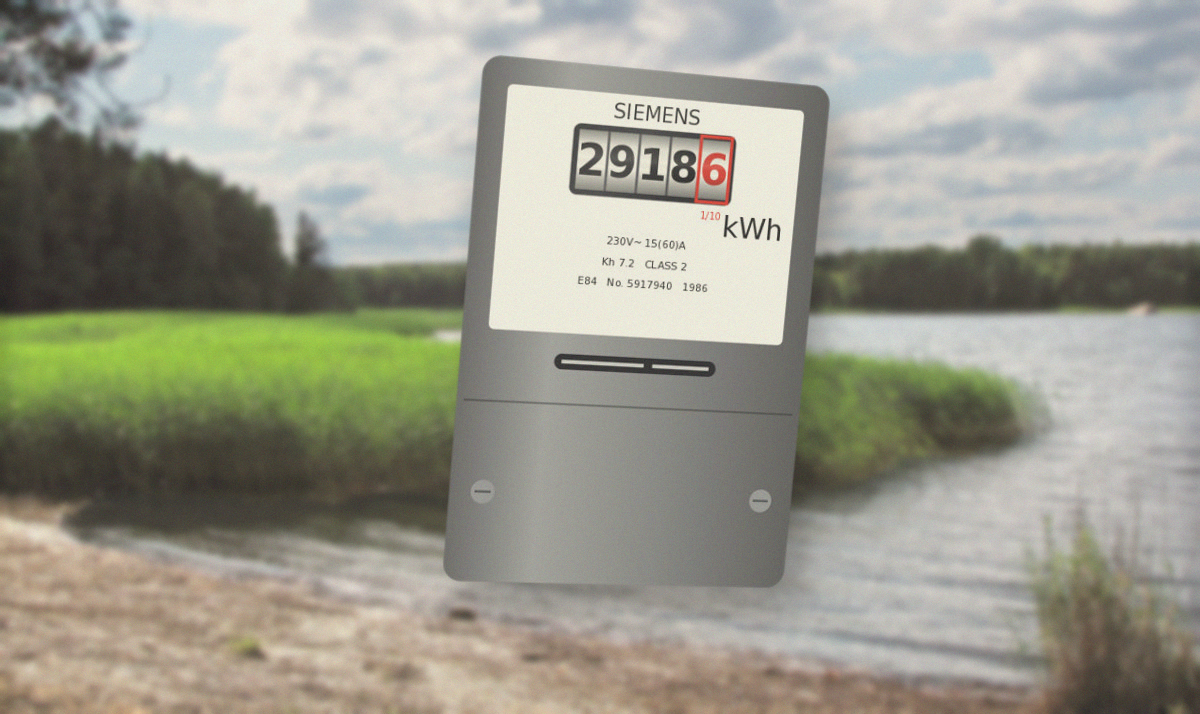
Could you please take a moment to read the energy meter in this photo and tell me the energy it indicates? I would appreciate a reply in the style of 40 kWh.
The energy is 2918.6 kWh
